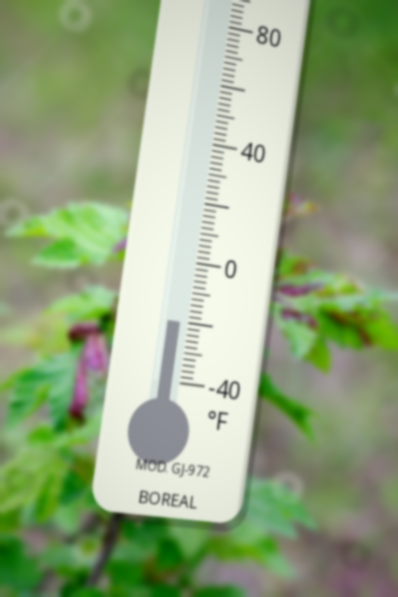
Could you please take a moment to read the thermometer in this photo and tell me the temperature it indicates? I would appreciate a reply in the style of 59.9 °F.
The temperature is -20 °F
